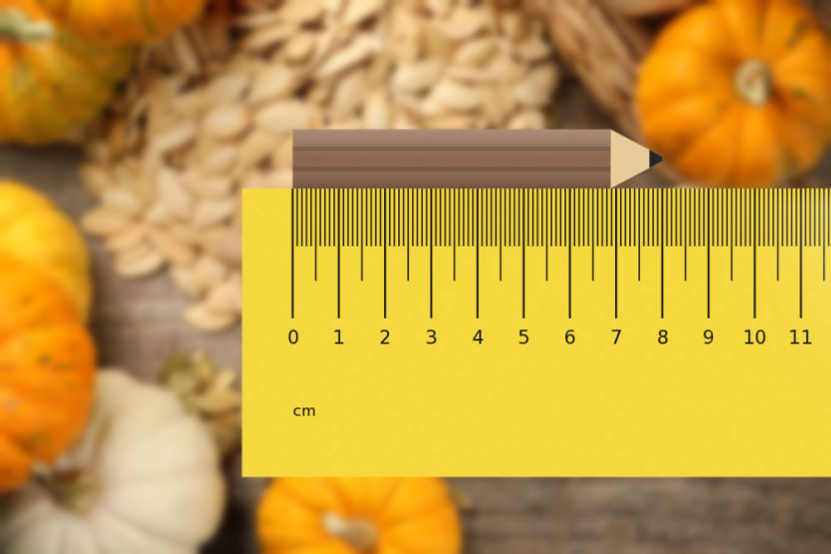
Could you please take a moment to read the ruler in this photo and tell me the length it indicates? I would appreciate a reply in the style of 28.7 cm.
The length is 8 cm
